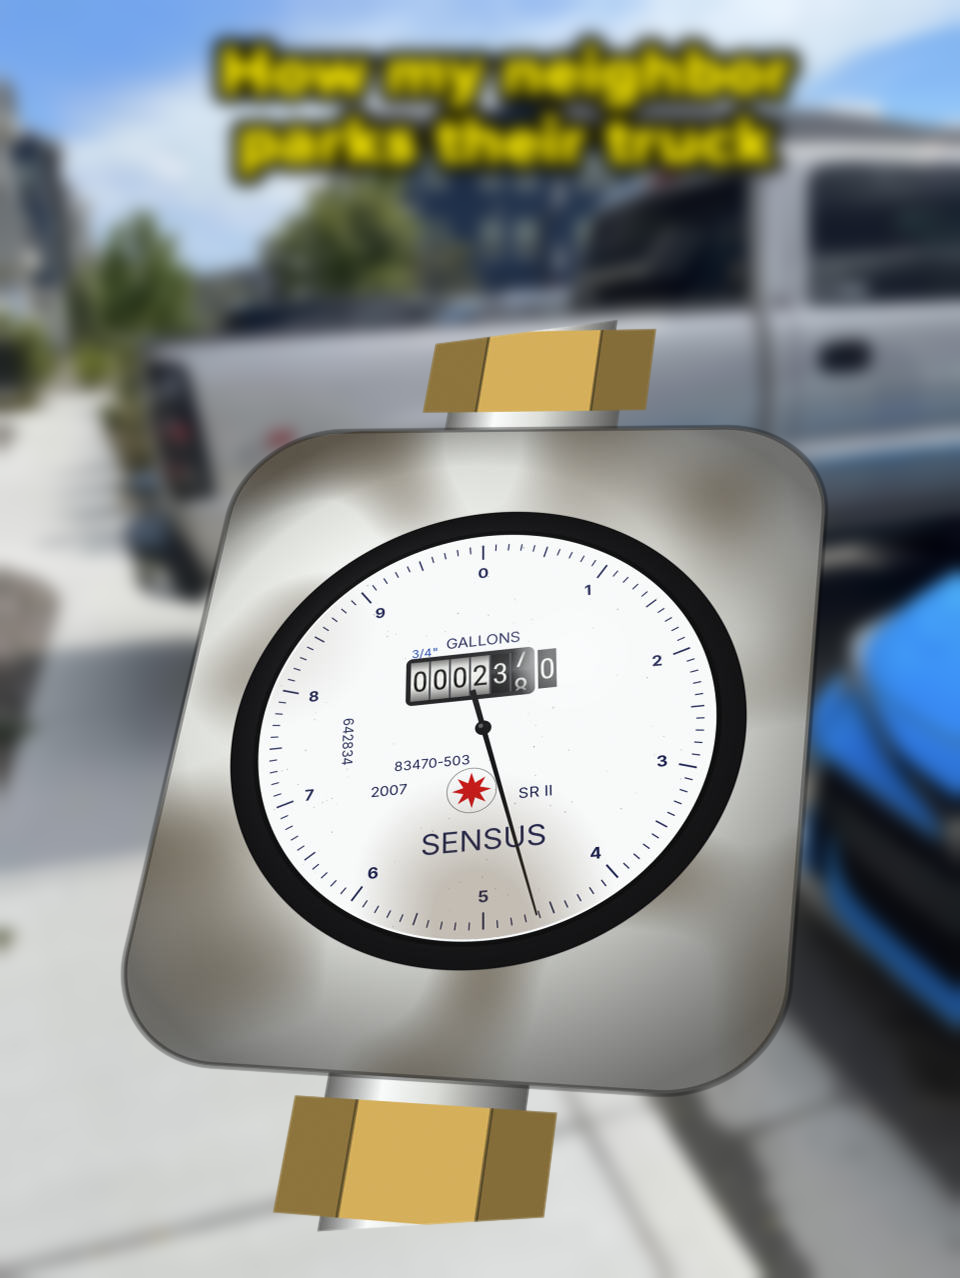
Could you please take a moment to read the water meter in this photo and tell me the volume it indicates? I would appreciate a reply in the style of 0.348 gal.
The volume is 2374.6 gal
